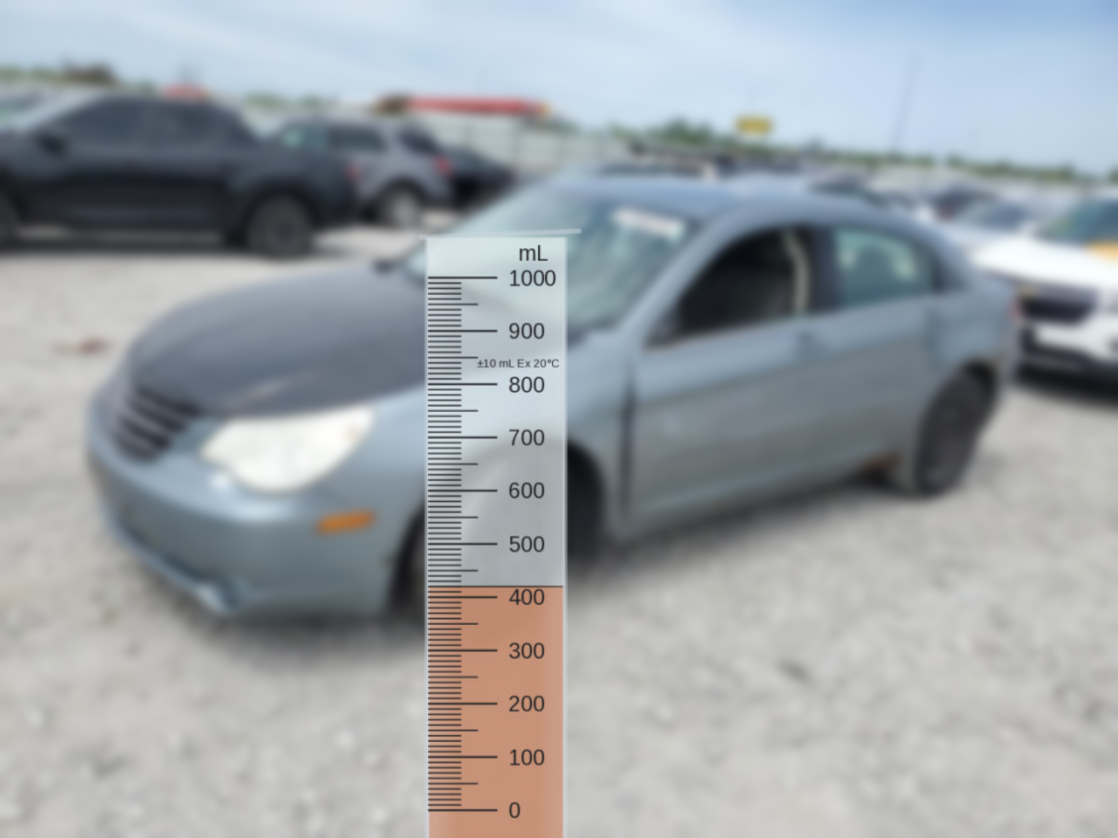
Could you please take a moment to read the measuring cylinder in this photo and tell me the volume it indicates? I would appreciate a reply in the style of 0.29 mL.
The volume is 420 mL
